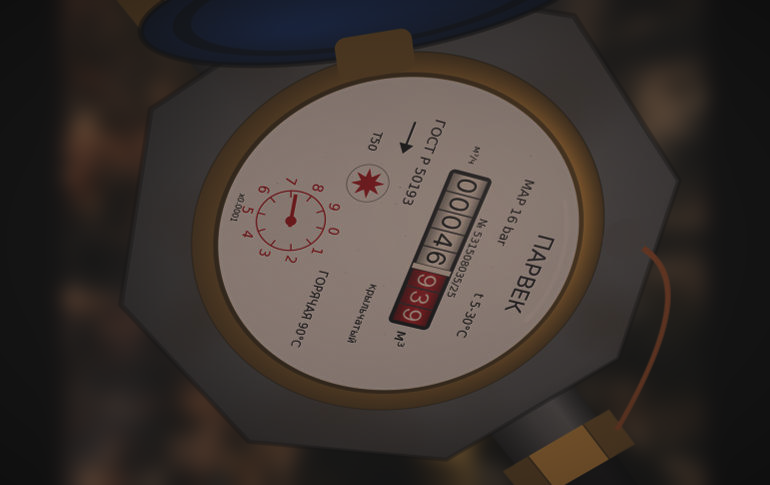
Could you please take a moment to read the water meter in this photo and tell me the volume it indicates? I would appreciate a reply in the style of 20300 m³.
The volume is 46.9397 m³
